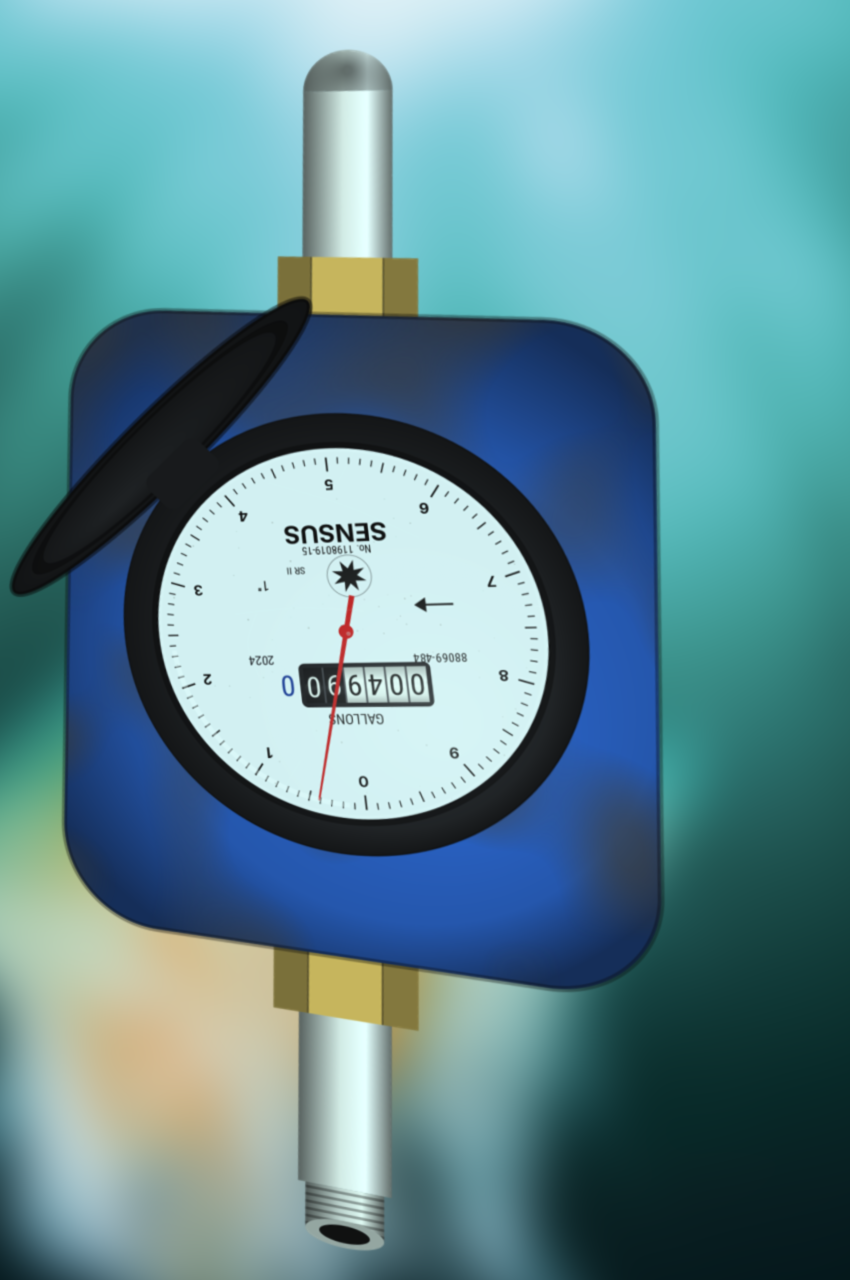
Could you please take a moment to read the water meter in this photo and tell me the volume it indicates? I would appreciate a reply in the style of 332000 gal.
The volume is 49900.4 gal
